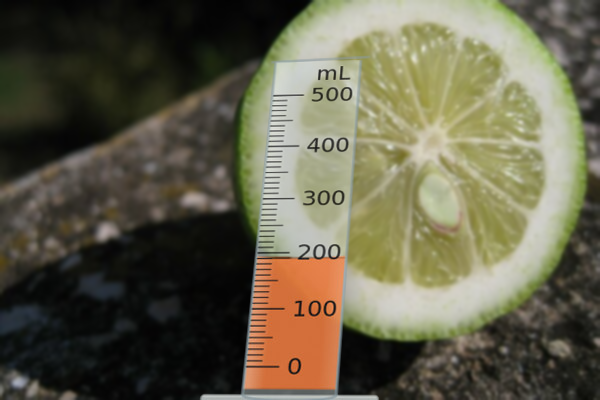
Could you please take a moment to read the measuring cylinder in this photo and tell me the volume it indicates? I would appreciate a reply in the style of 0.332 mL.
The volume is 190 mL
